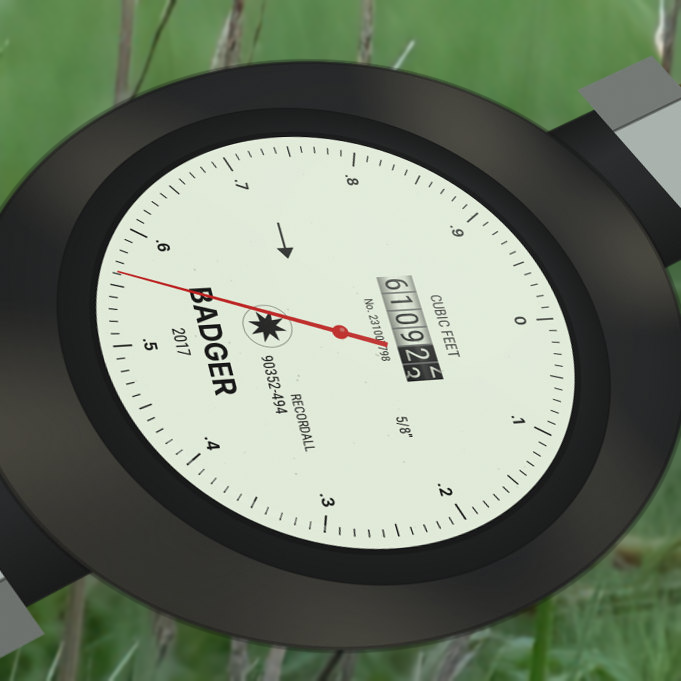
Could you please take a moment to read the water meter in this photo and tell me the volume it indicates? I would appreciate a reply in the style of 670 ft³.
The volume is 610922.56 ft³
